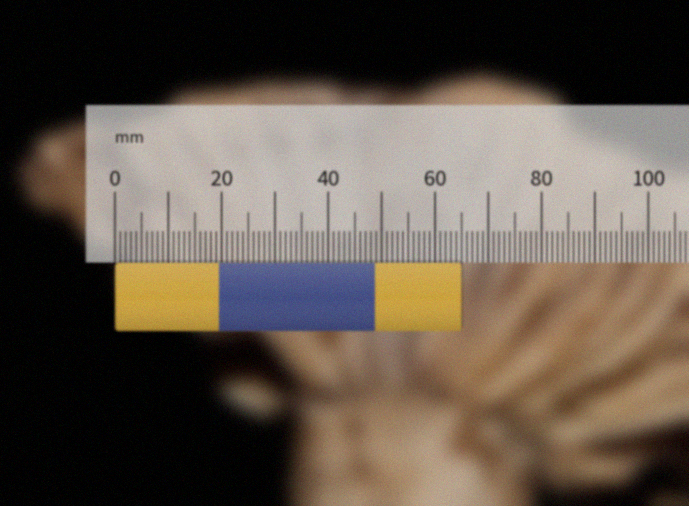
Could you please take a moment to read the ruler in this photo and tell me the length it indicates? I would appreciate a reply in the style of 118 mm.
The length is 65 mm
